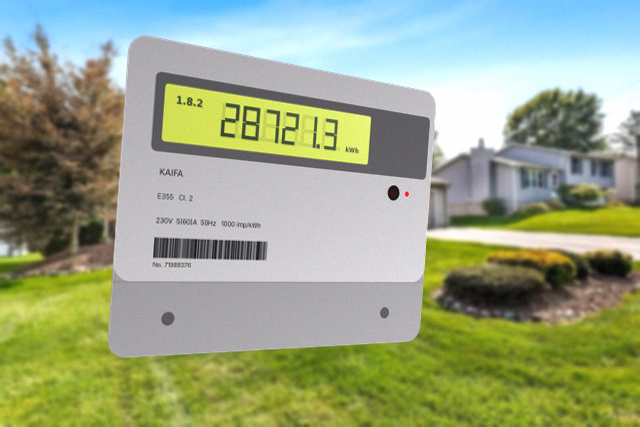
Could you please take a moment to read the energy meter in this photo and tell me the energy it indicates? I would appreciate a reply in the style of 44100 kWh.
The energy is 28721.3 kWh
